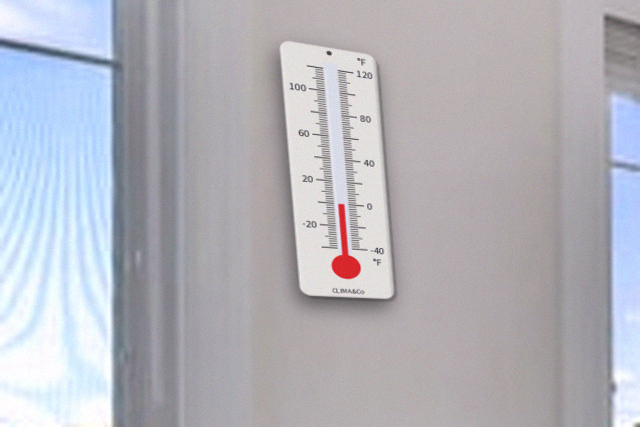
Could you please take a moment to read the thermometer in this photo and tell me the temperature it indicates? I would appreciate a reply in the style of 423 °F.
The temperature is 0 °F
